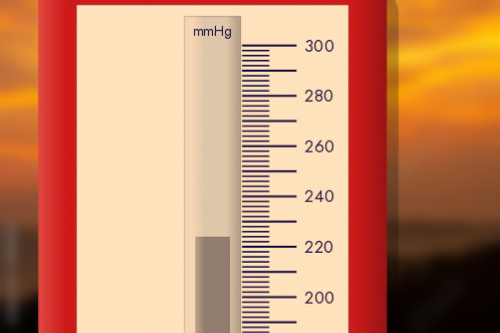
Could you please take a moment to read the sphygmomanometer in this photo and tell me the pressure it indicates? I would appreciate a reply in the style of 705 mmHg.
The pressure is 224 mmHg
